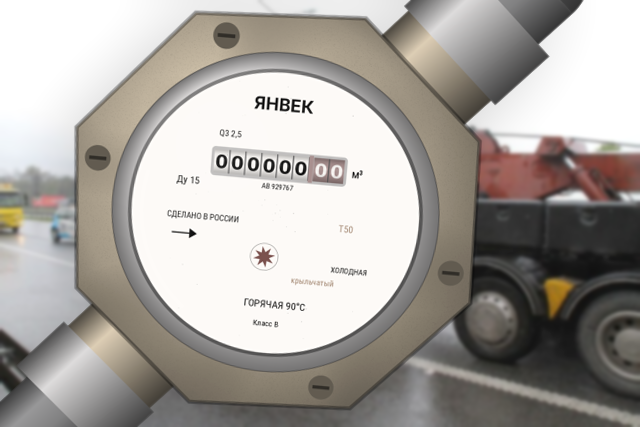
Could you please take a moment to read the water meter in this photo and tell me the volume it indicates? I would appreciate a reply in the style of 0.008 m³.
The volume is 0.00 m³
